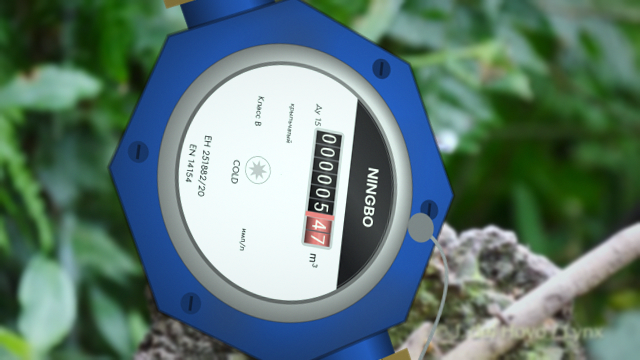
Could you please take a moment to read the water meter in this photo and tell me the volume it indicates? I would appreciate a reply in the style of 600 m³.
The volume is 5.47 m³
